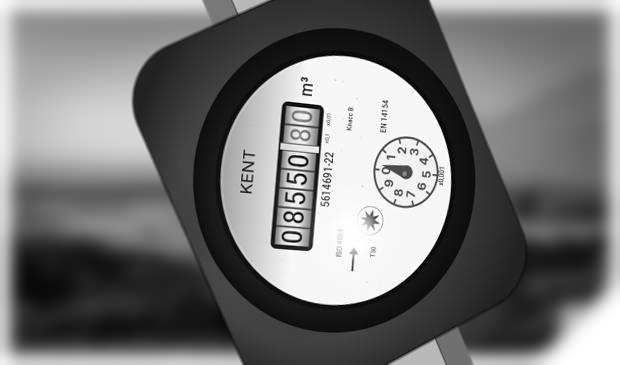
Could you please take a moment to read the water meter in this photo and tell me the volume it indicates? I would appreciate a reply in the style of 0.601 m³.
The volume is 8550.800 m³
